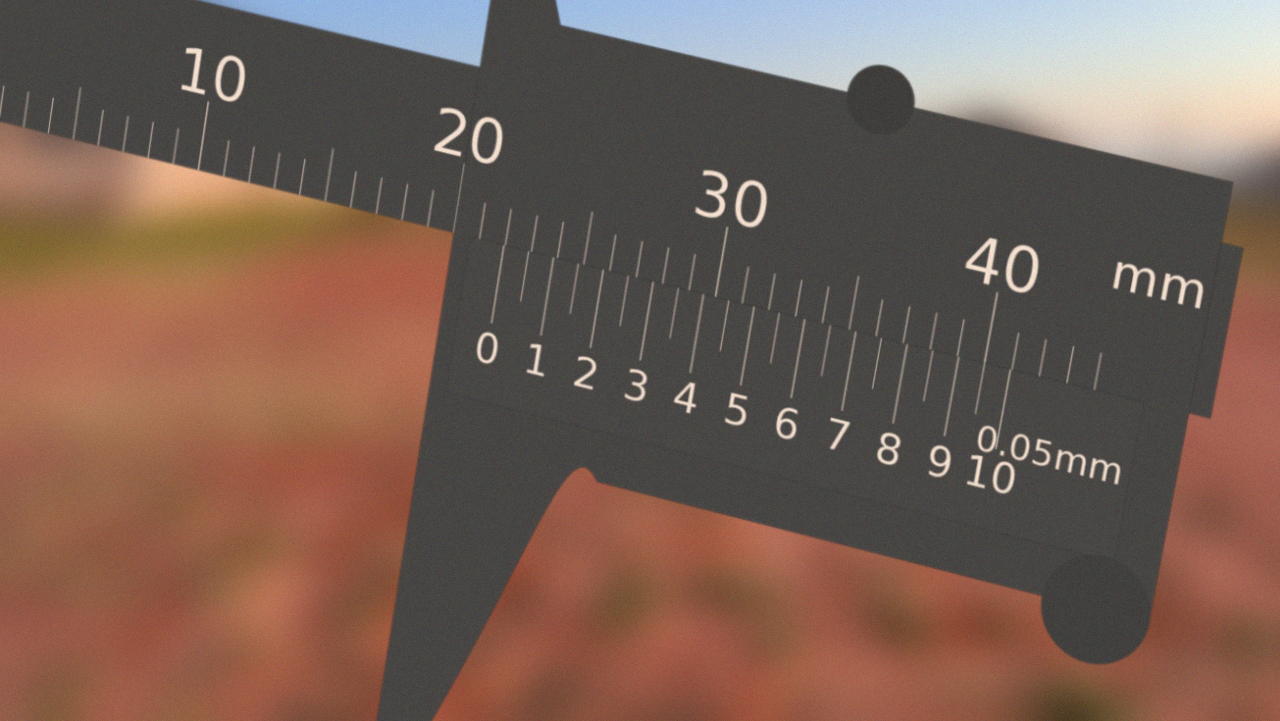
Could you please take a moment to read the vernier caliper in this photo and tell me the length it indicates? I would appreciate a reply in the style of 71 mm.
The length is 21.95 mm
